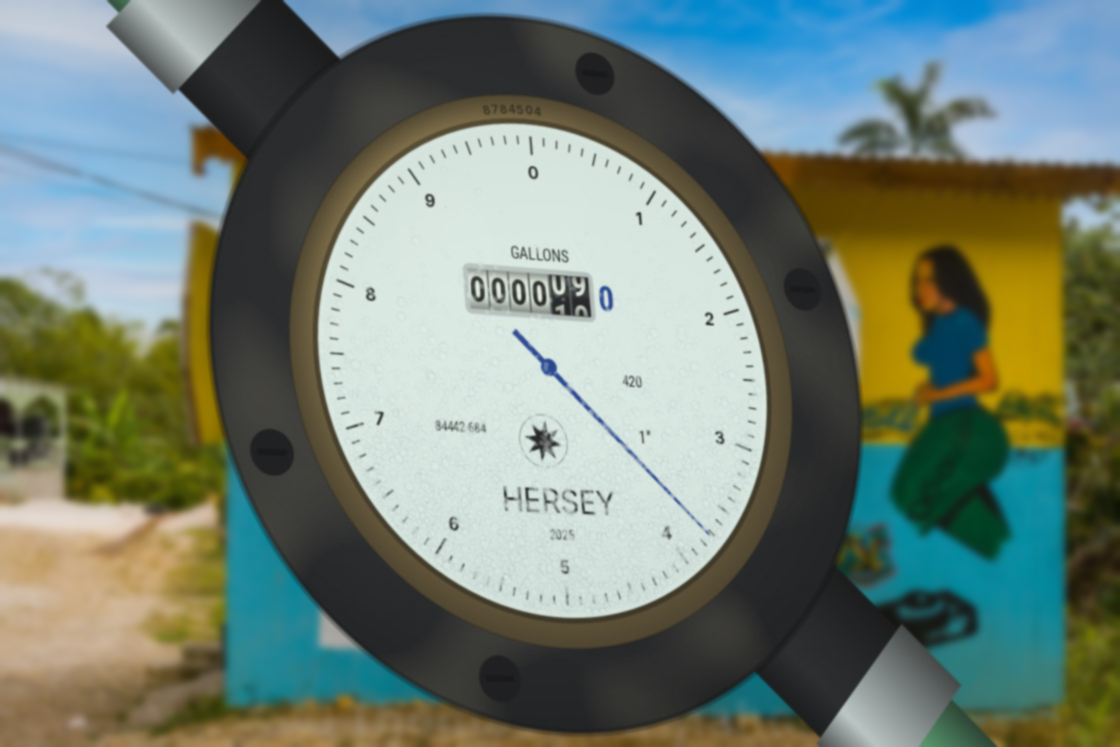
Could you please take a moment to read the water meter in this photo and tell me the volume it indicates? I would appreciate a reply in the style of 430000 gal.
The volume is 93.7 gal
